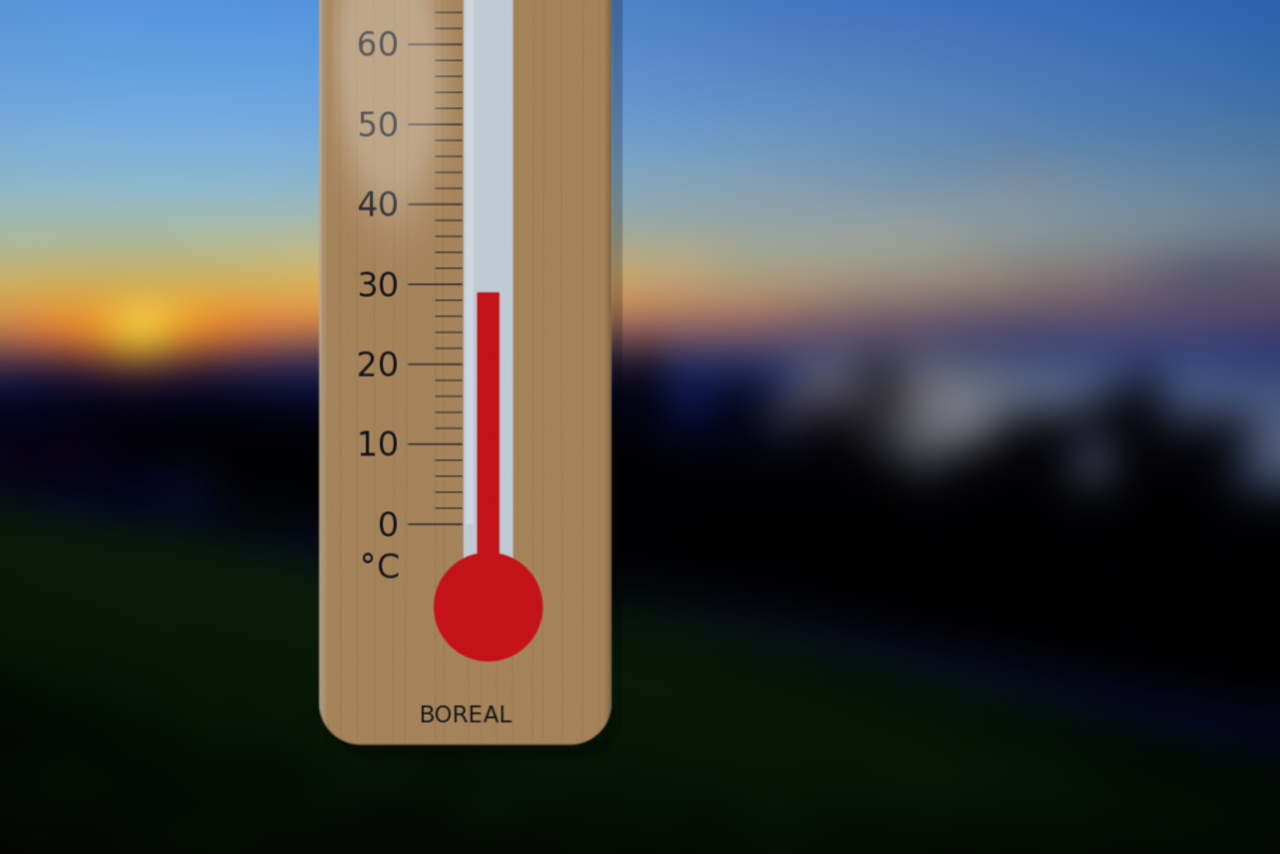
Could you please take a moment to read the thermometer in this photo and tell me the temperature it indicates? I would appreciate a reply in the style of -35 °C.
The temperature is 29 °C
